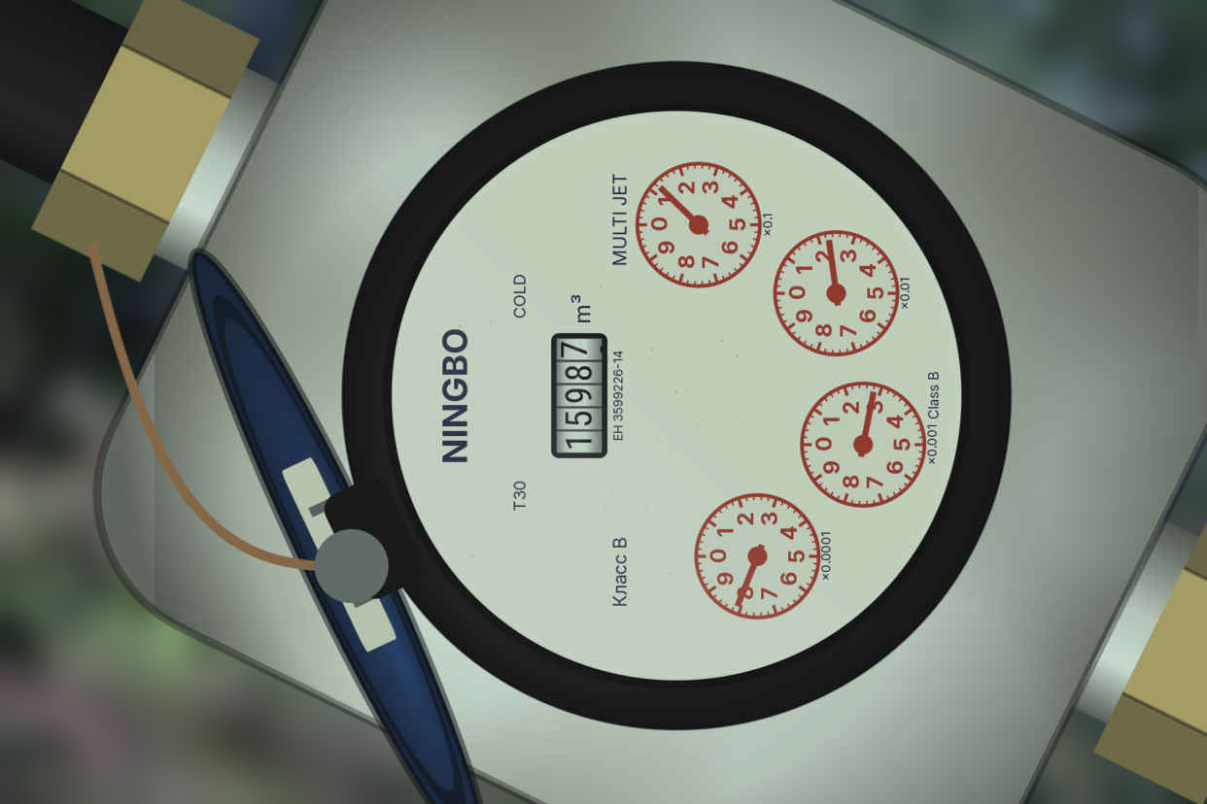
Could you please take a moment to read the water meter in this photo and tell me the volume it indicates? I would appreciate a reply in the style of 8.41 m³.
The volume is 15987.1228 m³
